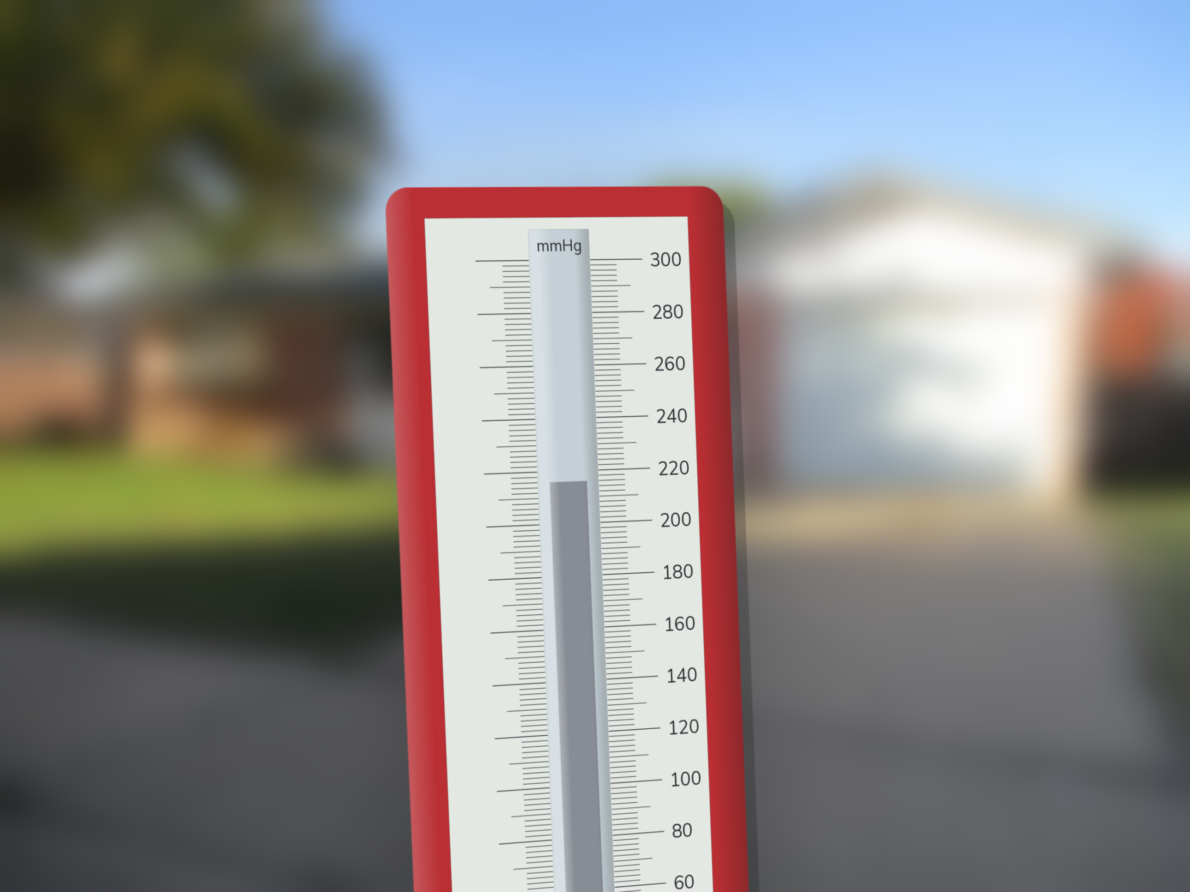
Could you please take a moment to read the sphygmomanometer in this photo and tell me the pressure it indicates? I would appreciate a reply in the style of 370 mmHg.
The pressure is 216 mmHg
